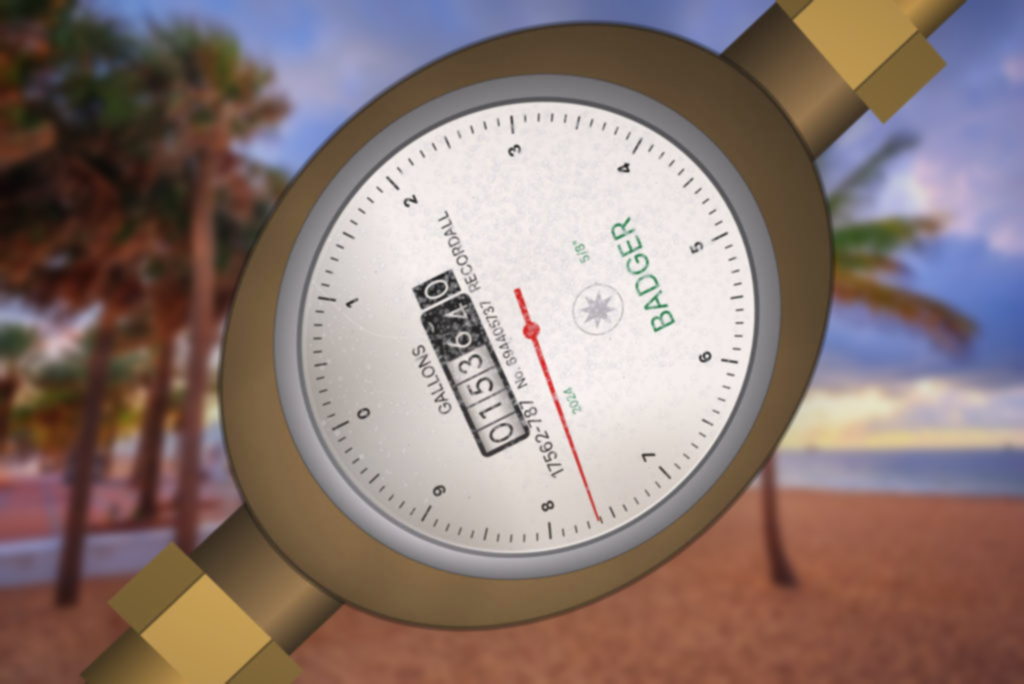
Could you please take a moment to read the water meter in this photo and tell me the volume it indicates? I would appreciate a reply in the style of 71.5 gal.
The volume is 153637.6 gal
